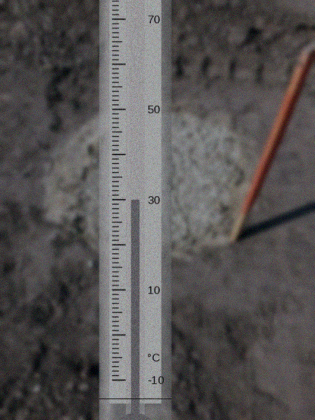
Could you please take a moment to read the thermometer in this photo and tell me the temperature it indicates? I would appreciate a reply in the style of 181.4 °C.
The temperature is 30 °C
